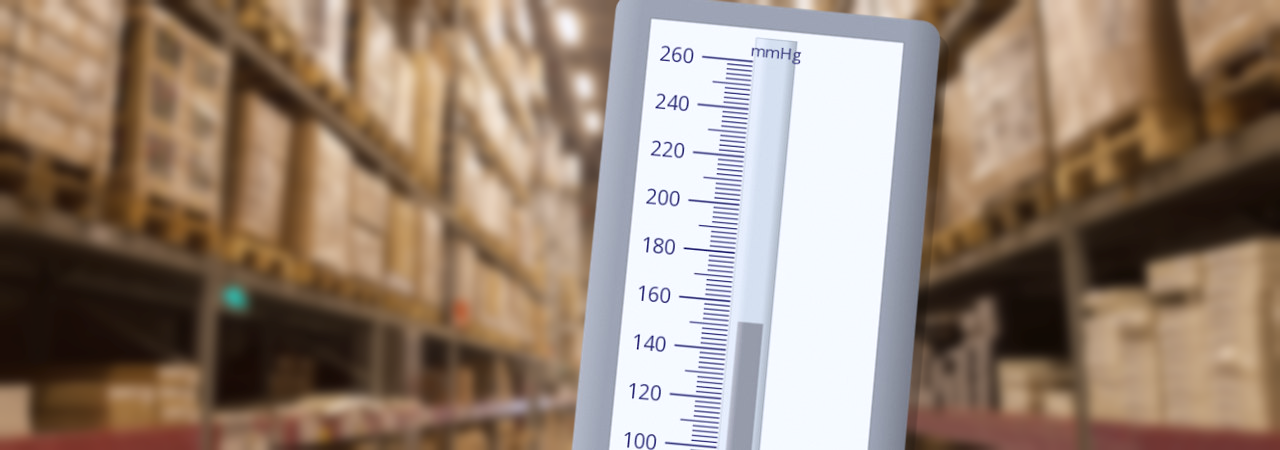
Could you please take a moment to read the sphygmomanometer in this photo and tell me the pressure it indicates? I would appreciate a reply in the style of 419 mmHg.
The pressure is 152 mmHg
